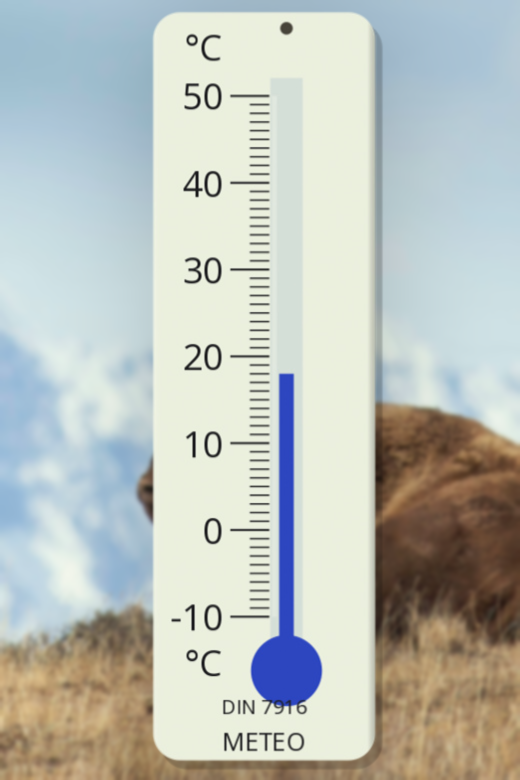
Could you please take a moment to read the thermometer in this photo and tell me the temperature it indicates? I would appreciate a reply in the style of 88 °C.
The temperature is 18 °C
